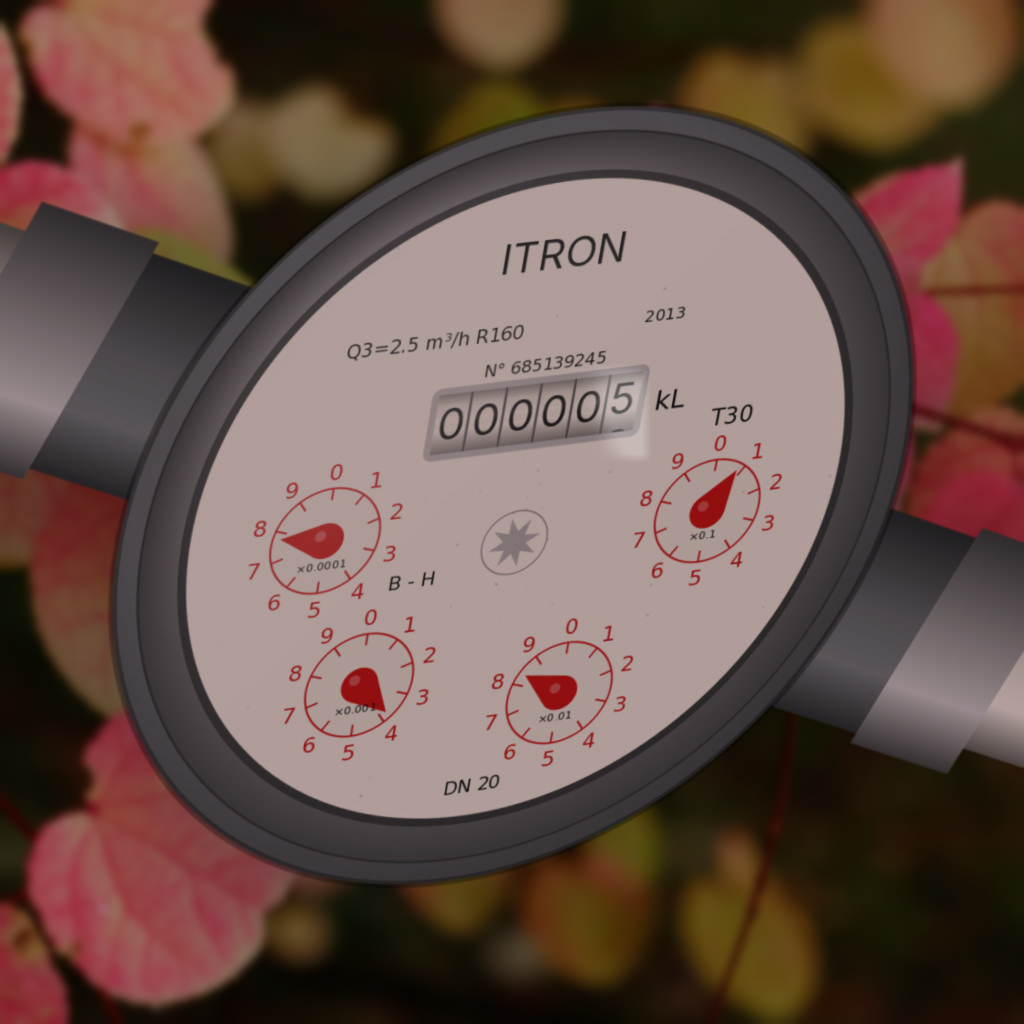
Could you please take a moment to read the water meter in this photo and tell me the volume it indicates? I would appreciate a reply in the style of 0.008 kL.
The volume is 5.0837 kL
